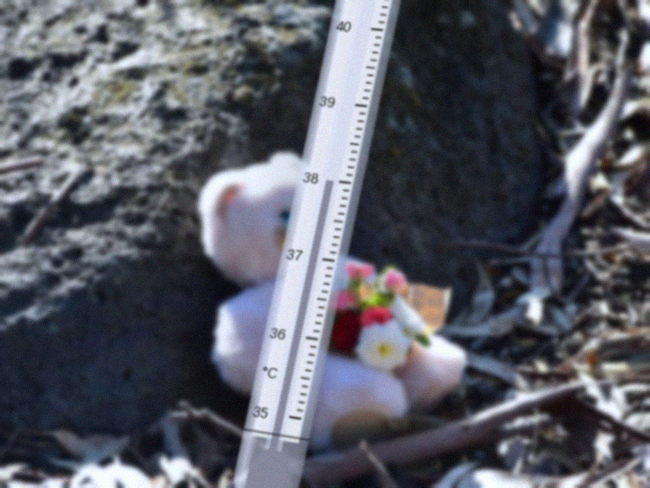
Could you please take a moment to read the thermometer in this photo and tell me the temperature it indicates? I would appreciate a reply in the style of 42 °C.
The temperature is 38 °C
